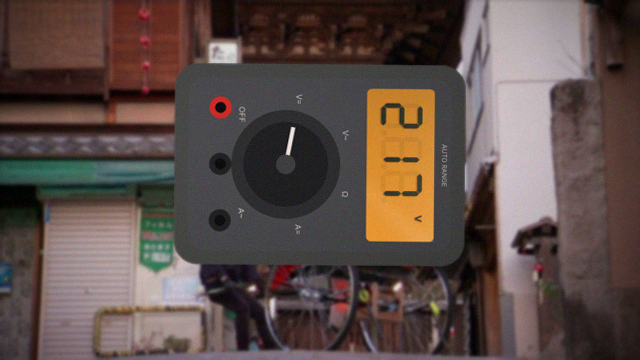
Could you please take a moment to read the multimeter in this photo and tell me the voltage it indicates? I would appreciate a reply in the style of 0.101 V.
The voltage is 217 V
